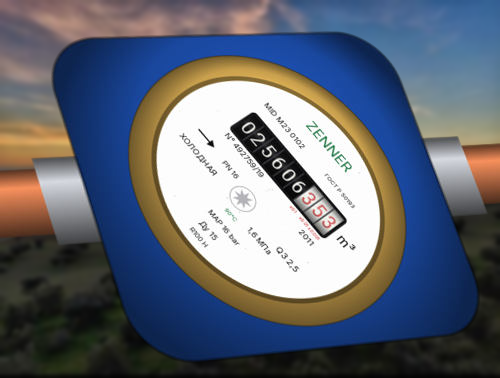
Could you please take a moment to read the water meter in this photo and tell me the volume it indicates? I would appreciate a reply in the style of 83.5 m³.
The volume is 25606.353 m³
